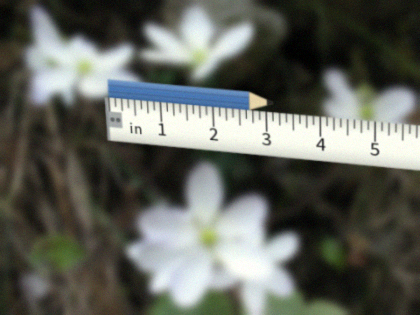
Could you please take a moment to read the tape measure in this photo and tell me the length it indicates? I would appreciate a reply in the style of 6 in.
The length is 3.125 in
